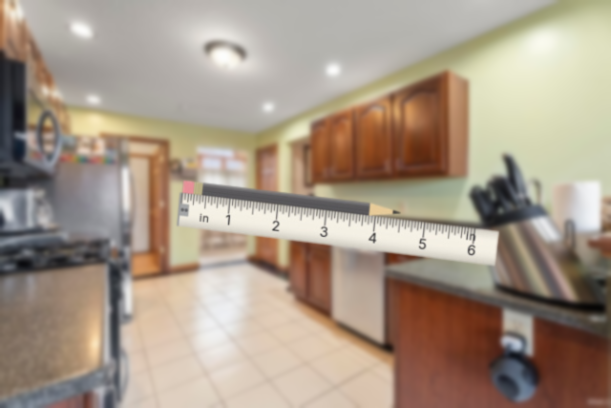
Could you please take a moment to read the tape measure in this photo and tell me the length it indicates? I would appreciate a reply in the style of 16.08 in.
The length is 4.5 in
